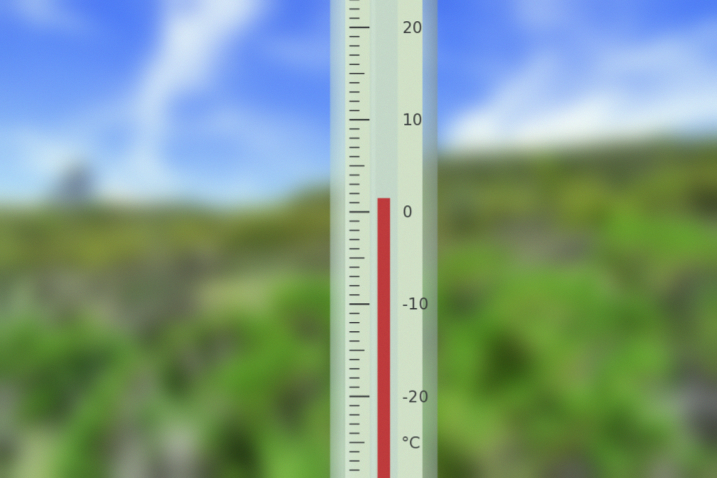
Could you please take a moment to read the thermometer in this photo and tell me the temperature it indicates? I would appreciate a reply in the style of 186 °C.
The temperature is 1.5 °C
